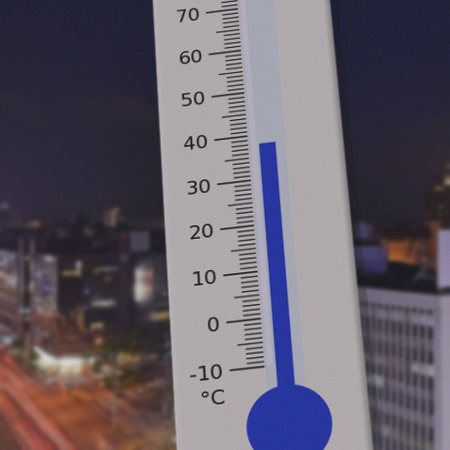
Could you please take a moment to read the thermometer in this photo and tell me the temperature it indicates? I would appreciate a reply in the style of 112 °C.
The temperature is 38 °C
